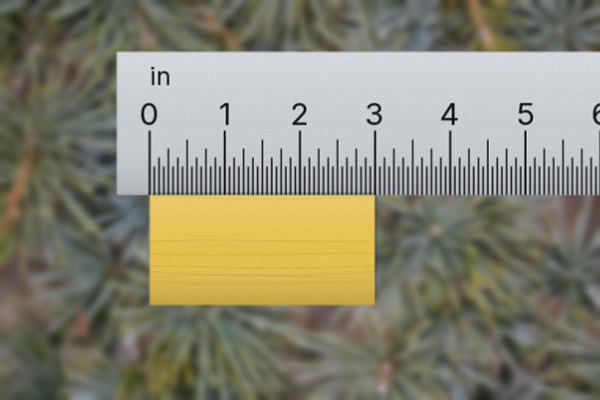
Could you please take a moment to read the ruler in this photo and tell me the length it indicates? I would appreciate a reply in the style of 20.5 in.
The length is 3 in
